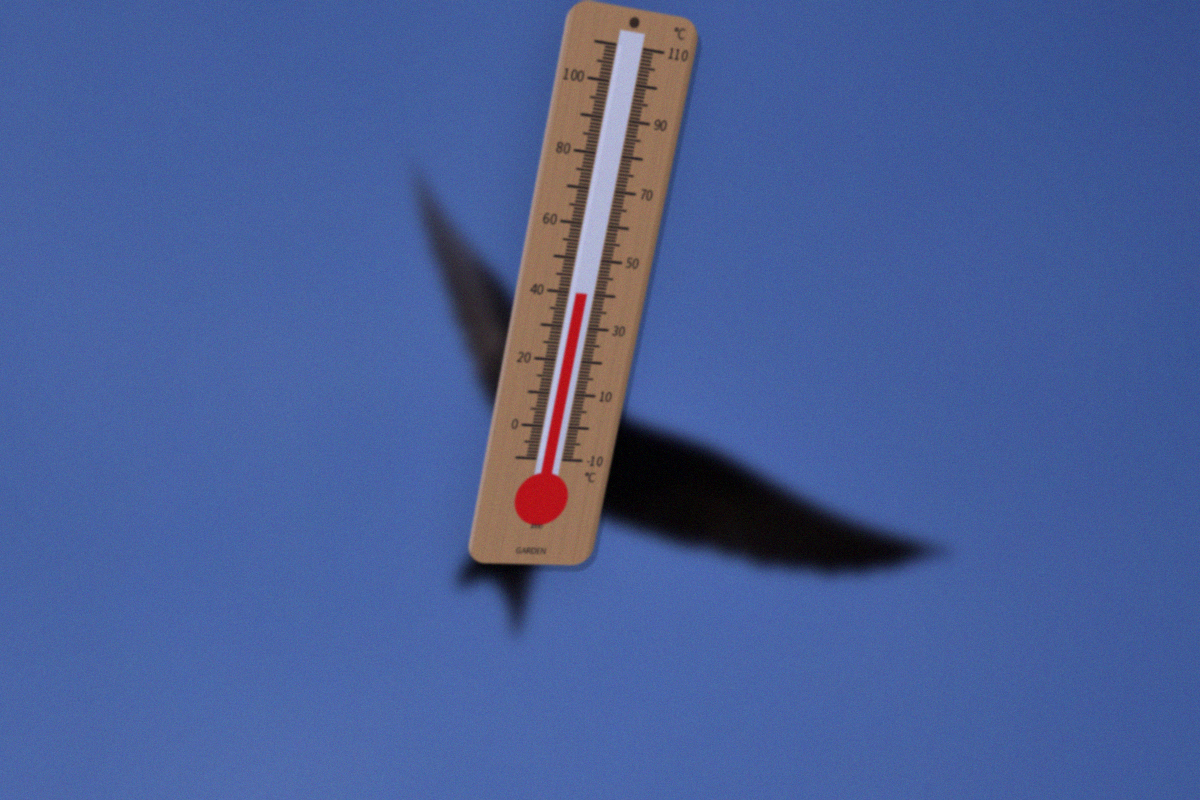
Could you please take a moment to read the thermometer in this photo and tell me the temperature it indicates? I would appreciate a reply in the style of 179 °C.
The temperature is 40 °C
